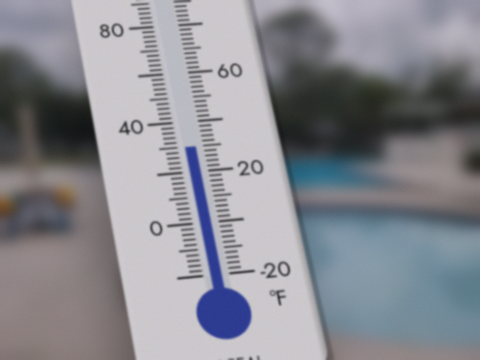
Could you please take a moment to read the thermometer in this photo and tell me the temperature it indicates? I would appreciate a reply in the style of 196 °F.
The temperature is 30 °F
